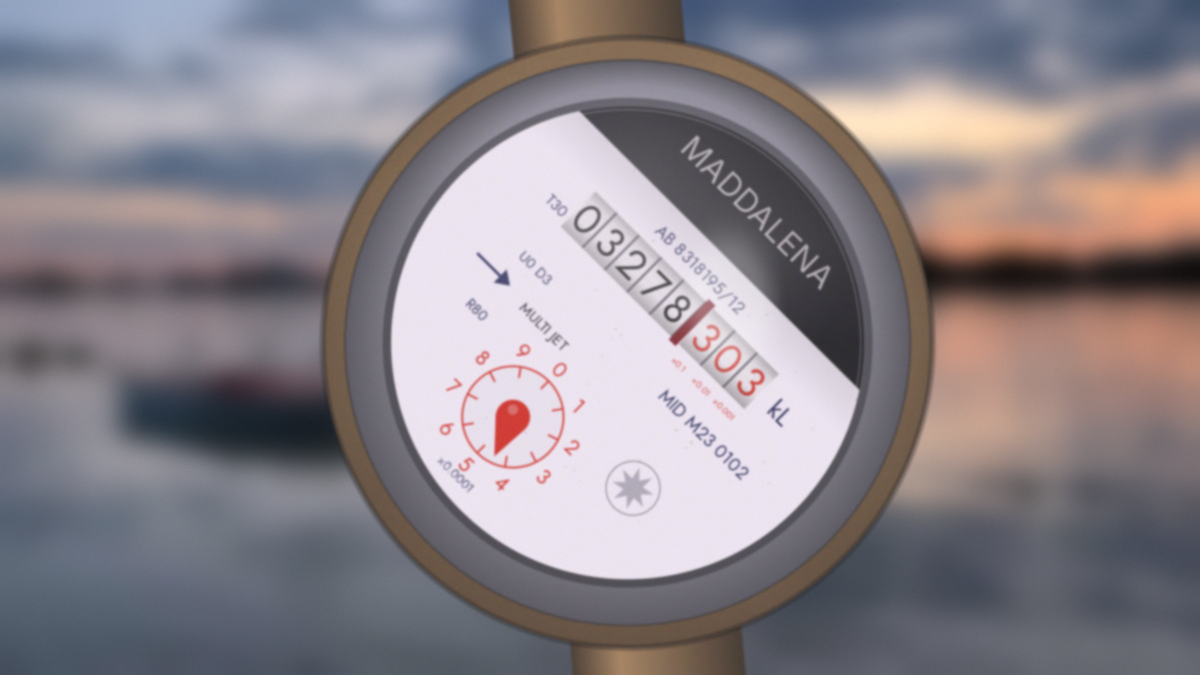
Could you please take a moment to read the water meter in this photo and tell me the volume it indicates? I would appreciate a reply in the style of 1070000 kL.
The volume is 3278.3034 kL
